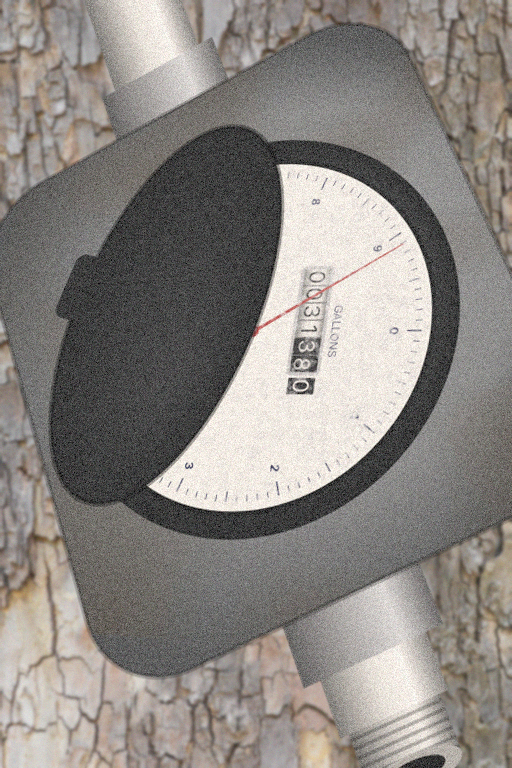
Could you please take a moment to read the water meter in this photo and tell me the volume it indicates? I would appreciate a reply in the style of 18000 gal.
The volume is 31379.1 gal
